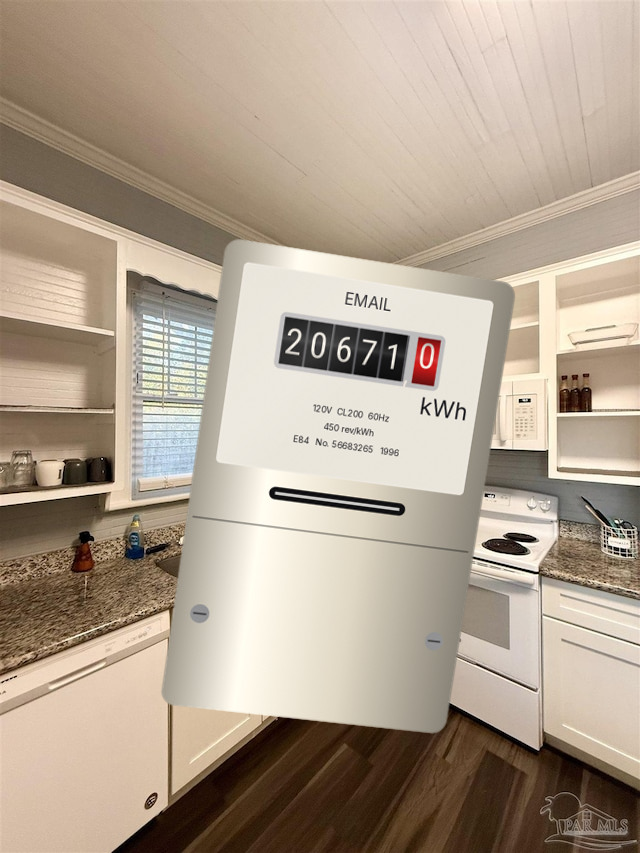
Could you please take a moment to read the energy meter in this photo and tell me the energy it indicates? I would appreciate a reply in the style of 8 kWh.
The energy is 20671.0 kWh
